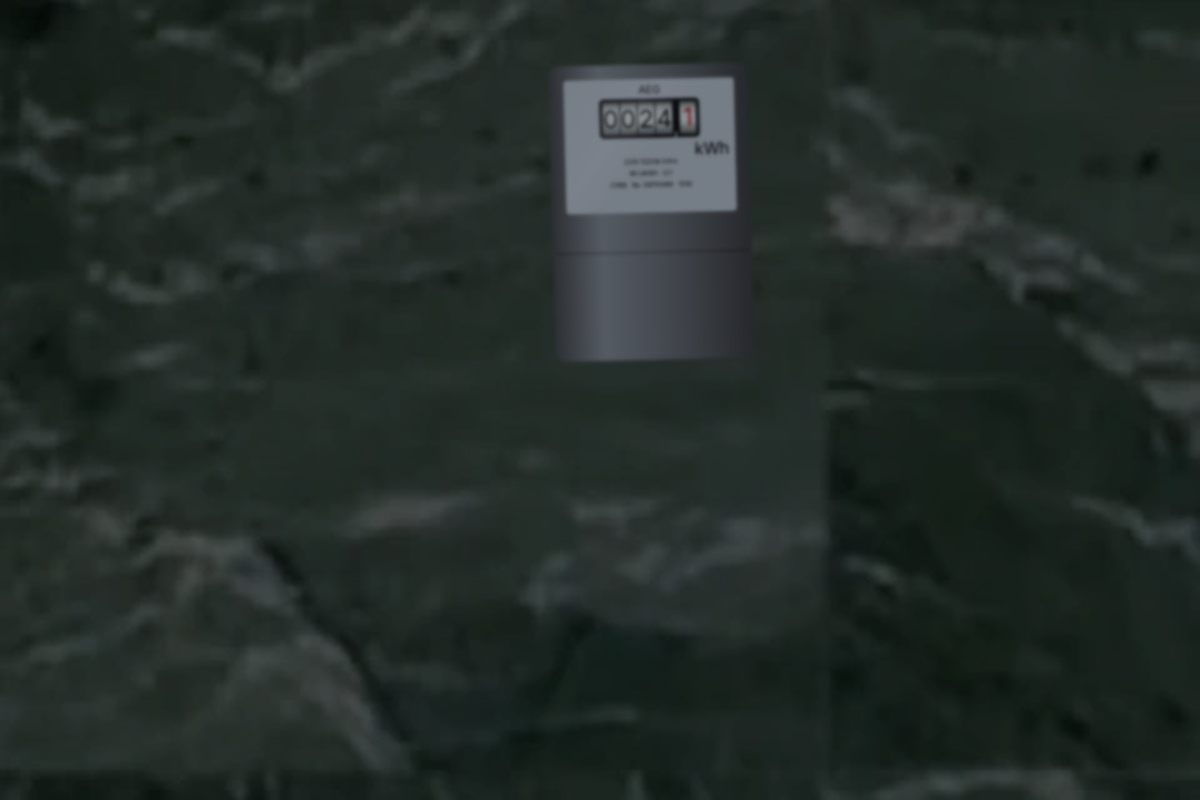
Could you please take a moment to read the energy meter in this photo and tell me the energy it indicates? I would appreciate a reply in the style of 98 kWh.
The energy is 24.1 kWh
